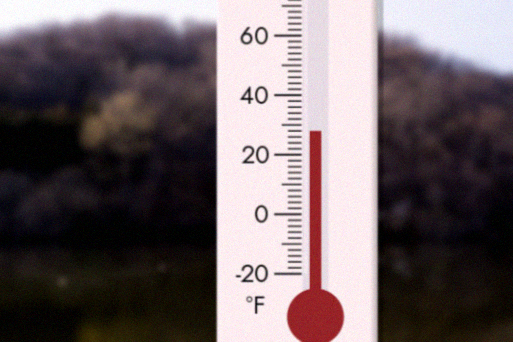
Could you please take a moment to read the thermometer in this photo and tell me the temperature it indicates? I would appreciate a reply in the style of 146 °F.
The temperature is 28 °F
